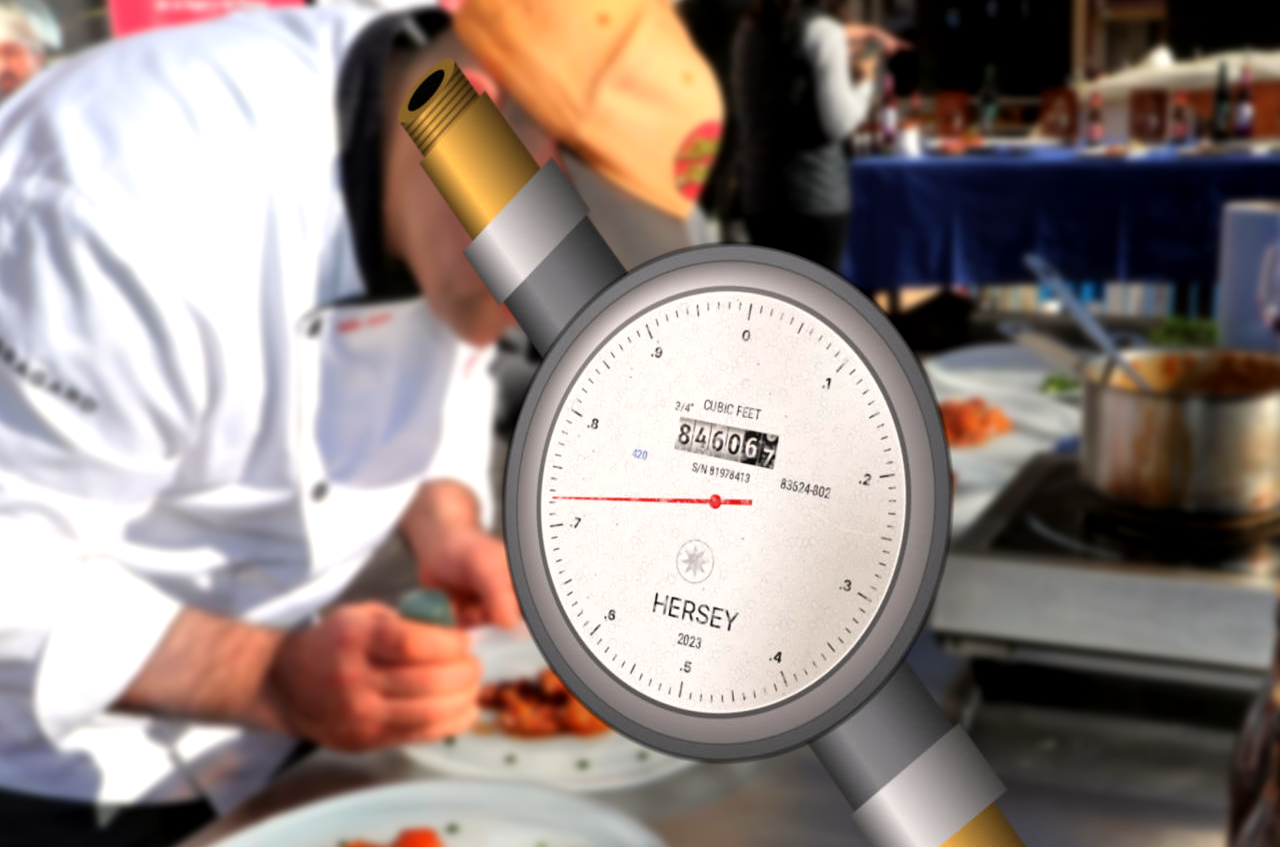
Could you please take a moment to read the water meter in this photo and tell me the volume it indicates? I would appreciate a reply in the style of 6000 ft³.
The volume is 846066.72 ft³
